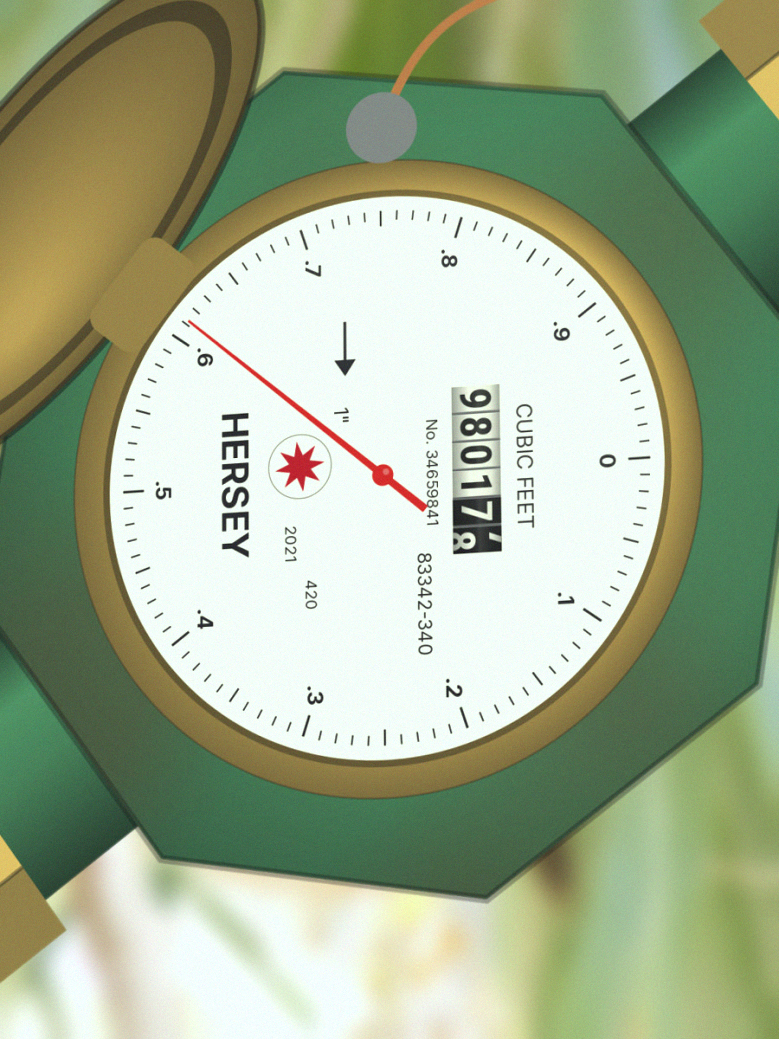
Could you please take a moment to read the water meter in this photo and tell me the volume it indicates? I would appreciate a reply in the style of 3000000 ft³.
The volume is 980177.61 ft³
